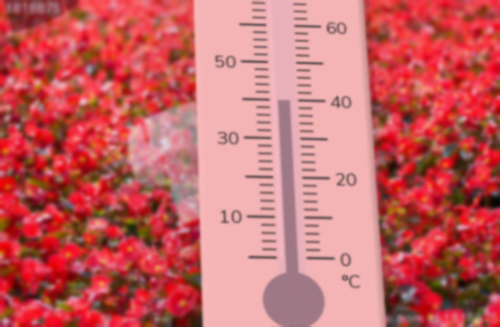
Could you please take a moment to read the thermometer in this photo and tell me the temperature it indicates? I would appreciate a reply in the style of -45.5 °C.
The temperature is 40 °C
